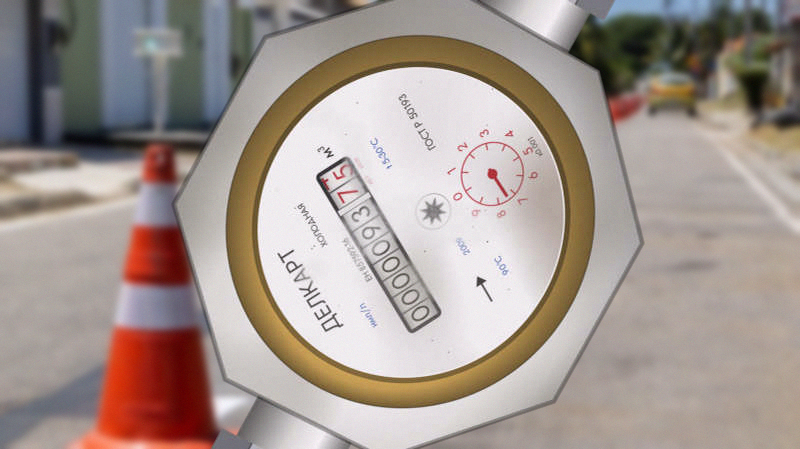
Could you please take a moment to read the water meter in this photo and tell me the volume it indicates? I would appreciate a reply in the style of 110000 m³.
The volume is 93.747 m³
